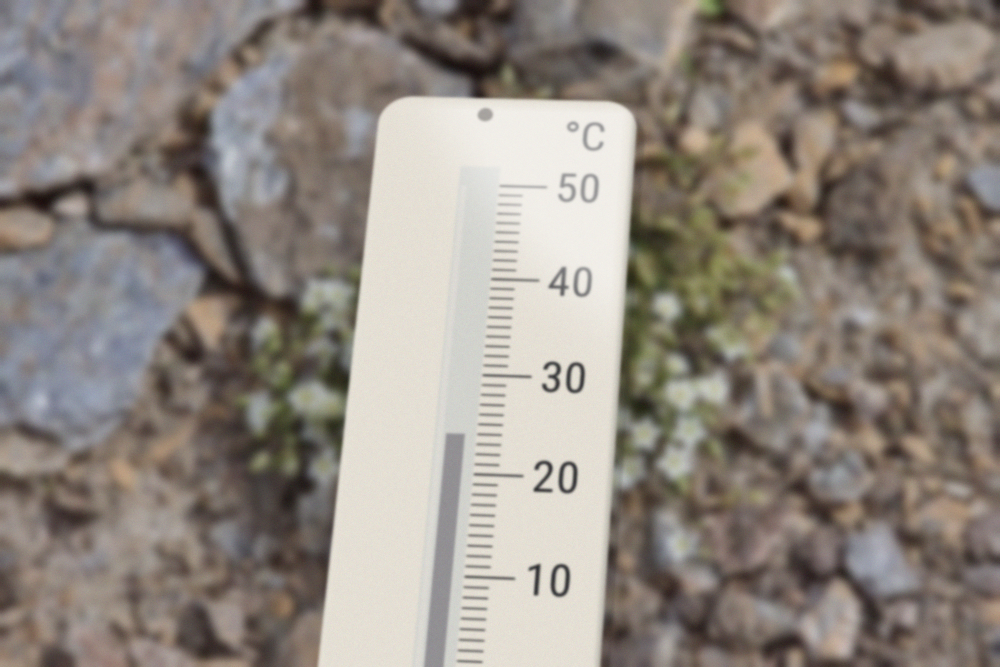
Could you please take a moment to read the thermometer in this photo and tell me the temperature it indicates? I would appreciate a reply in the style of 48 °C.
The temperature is 24 °C
